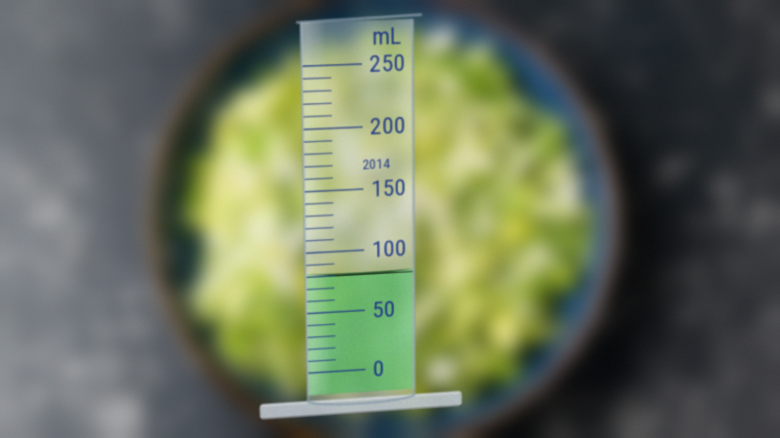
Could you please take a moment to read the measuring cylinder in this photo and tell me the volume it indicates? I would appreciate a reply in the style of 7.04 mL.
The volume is 80 mL
